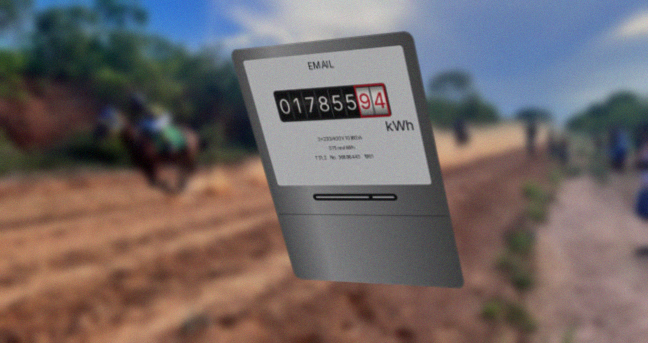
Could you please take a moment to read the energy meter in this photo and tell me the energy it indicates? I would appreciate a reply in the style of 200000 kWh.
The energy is 17855.94 kWh
